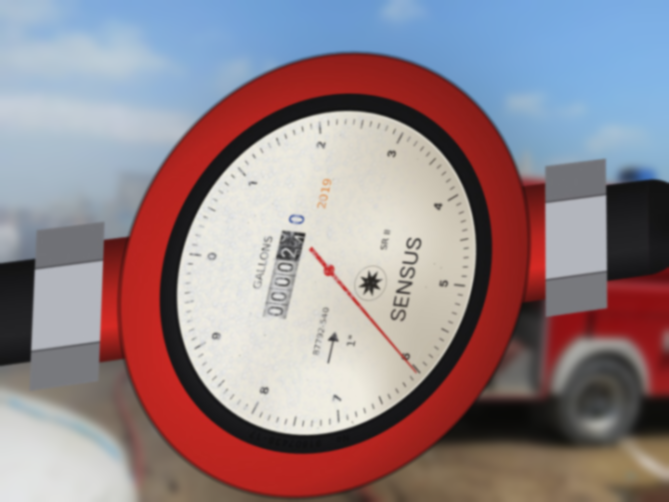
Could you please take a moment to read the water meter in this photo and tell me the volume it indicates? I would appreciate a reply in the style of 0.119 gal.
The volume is 236.0 gal
